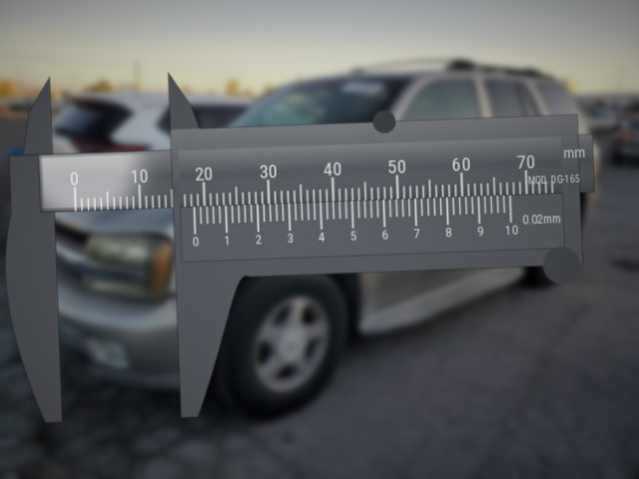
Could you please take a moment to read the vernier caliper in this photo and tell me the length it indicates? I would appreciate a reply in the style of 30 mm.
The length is 18.4 mm
